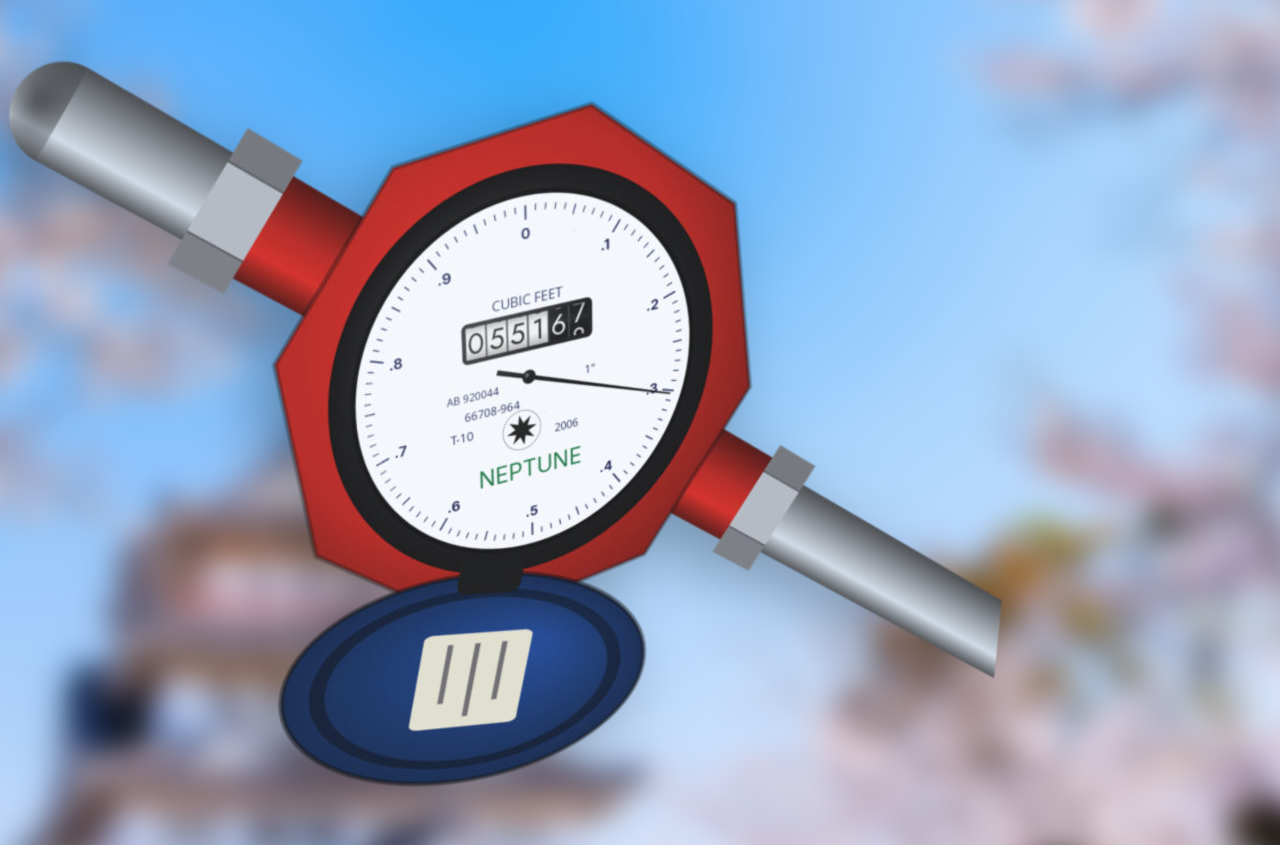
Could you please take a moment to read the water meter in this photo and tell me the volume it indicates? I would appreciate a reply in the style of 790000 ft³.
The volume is 55167.30 ft³
